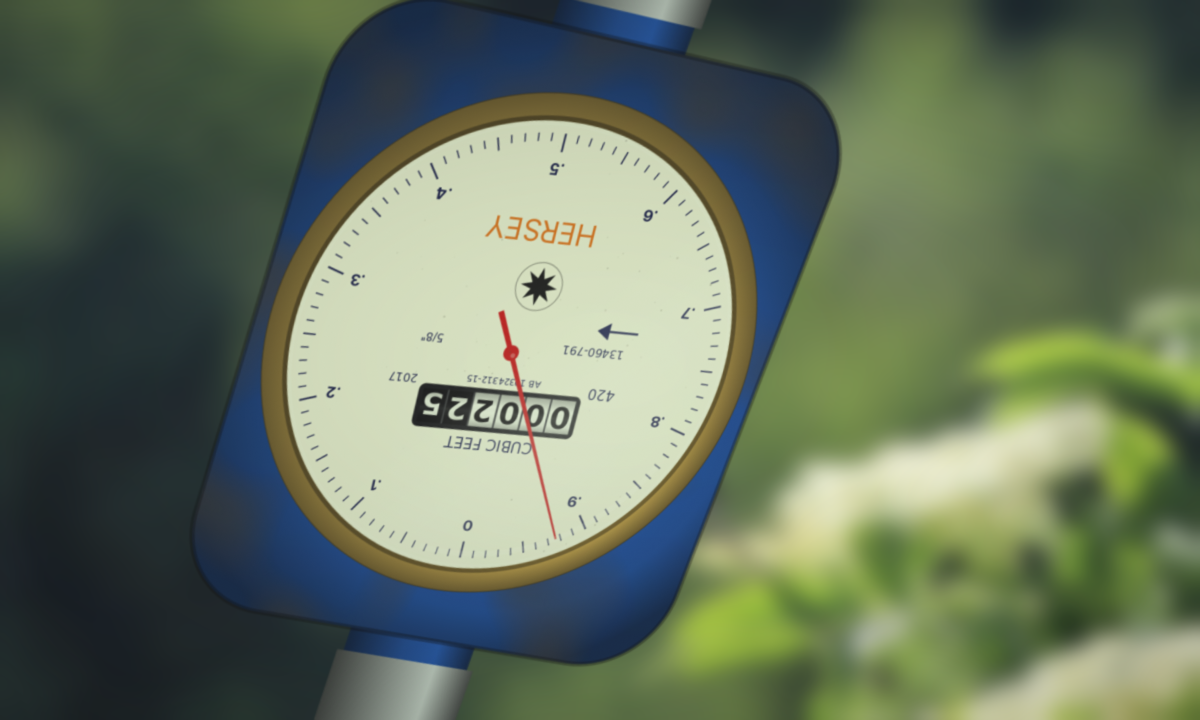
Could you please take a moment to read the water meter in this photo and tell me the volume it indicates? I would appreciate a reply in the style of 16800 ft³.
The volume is 224.92 ft³
